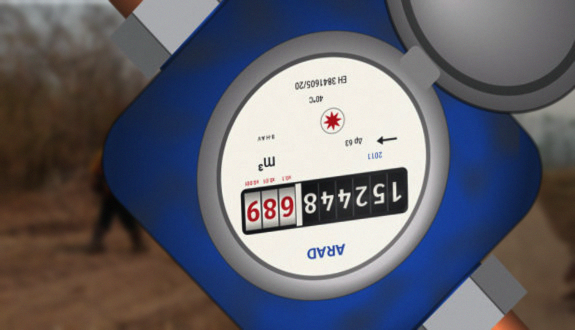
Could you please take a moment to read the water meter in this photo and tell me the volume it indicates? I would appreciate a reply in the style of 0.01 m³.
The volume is 152448.689 m³
